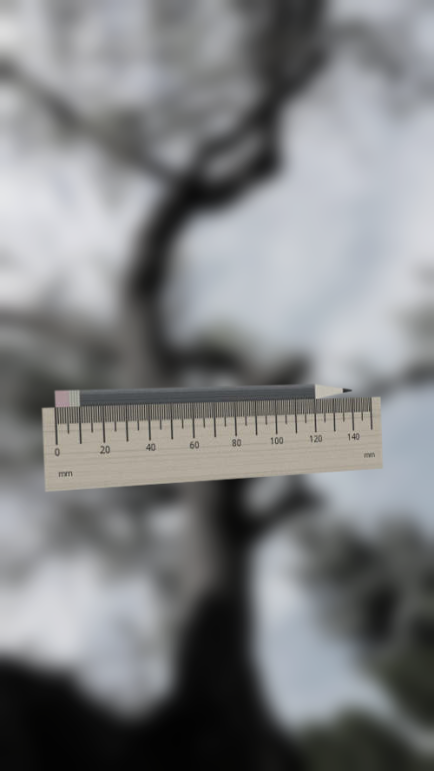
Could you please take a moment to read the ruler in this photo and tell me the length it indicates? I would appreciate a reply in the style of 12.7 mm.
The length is 140 mm
